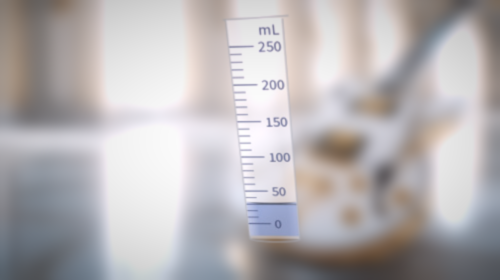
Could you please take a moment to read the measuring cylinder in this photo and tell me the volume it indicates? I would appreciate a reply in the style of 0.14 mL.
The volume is 30 mL
